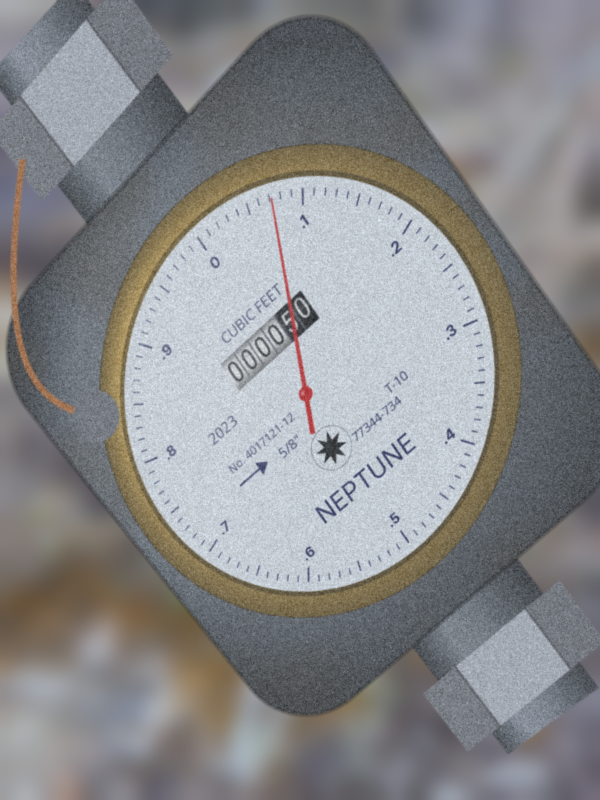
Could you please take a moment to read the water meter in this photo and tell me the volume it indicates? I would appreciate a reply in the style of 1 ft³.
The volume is 50.07 ft³
